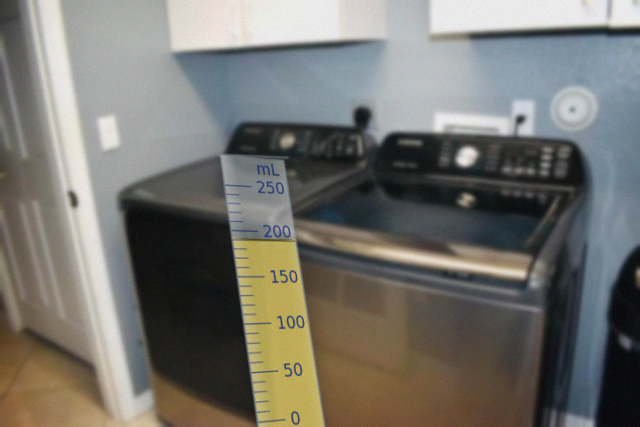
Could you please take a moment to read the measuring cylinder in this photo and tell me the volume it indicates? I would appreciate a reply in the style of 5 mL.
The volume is 190 mL
